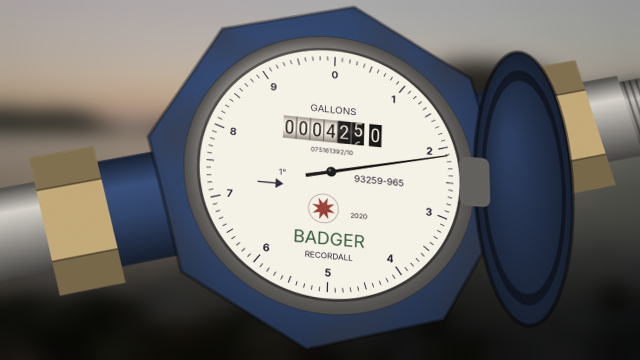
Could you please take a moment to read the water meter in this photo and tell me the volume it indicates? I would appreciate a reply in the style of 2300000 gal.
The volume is 4252.1 gal
